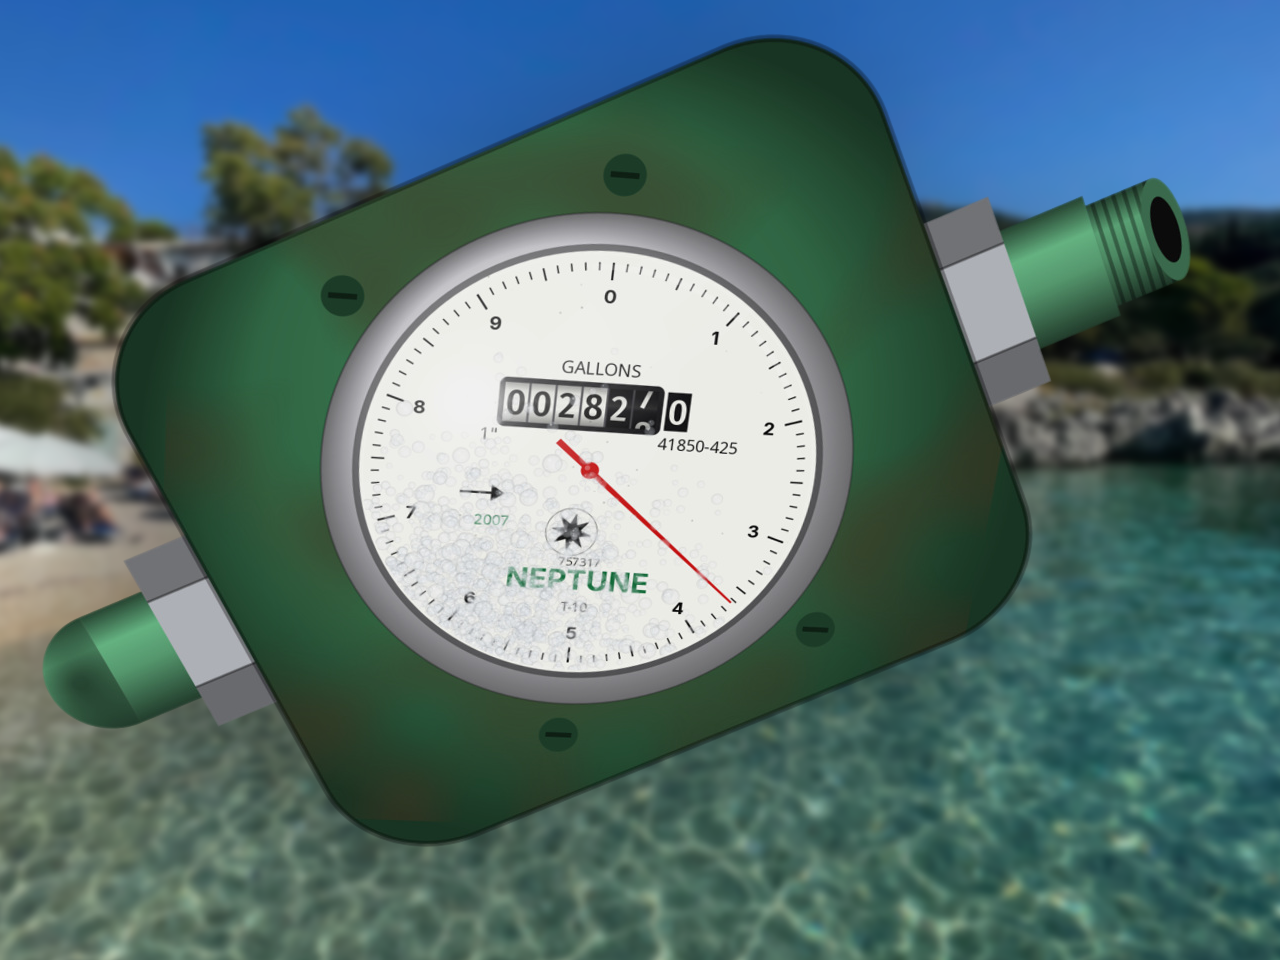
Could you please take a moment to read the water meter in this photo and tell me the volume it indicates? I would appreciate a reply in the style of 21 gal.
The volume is 28273.6 gal
